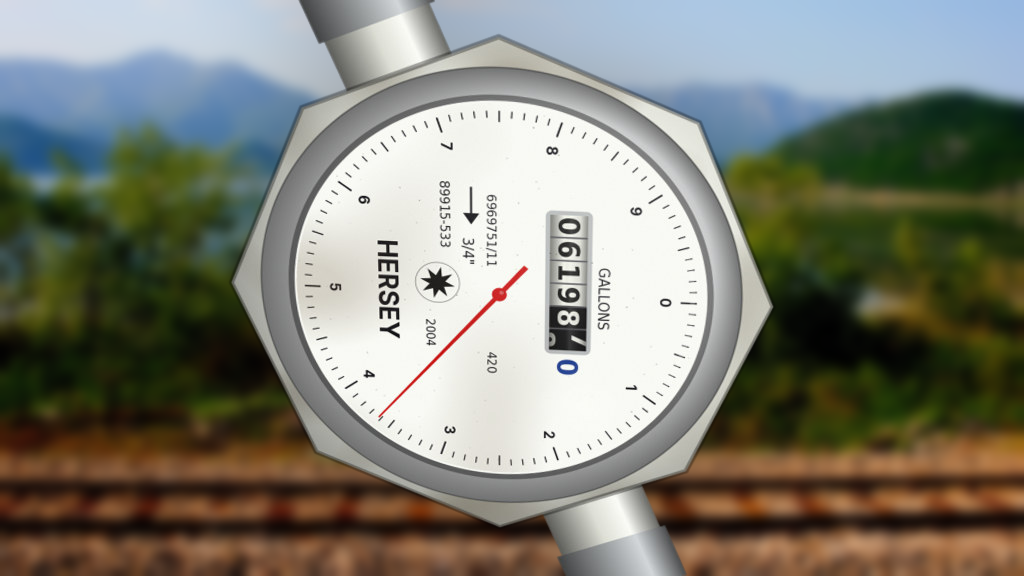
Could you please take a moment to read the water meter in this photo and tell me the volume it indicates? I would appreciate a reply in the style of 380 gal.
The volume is 619873.6 gal
